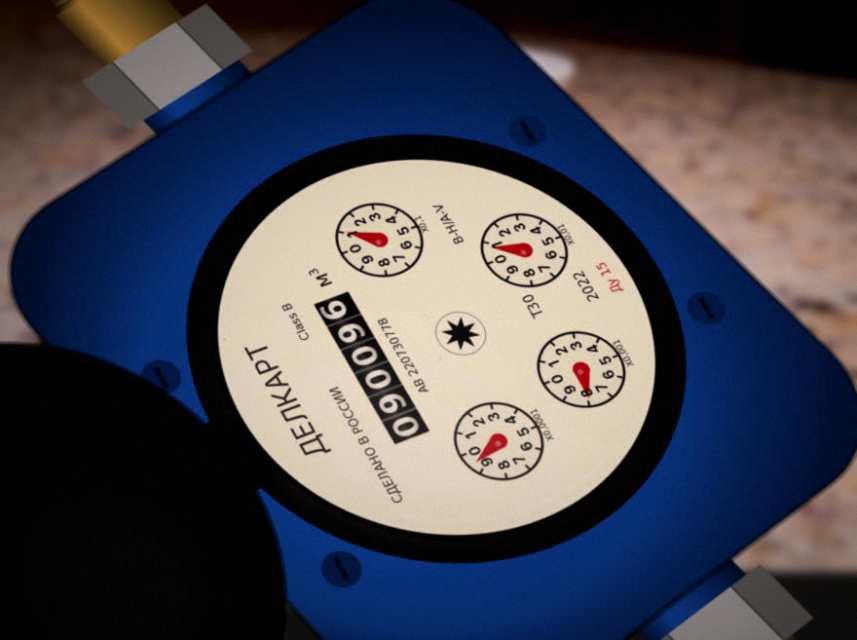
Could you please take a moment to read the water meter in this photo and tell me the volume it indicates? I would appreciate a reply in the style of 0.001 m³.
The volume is 90096.1079 m³
